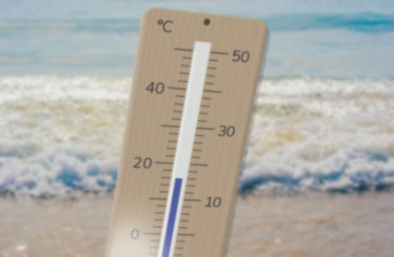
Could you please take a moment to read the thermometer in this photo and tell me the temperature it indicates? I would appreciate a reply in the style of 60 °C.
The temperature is 16 °C
